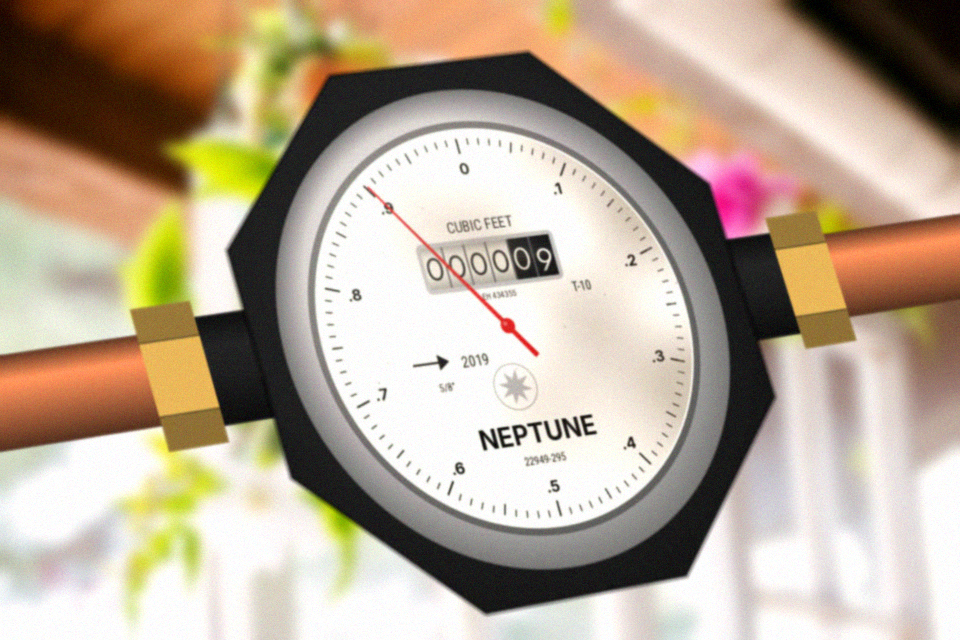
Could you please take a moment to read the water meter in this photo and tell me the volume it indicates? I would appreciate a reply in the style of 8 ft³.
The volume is 8.90 ft³
